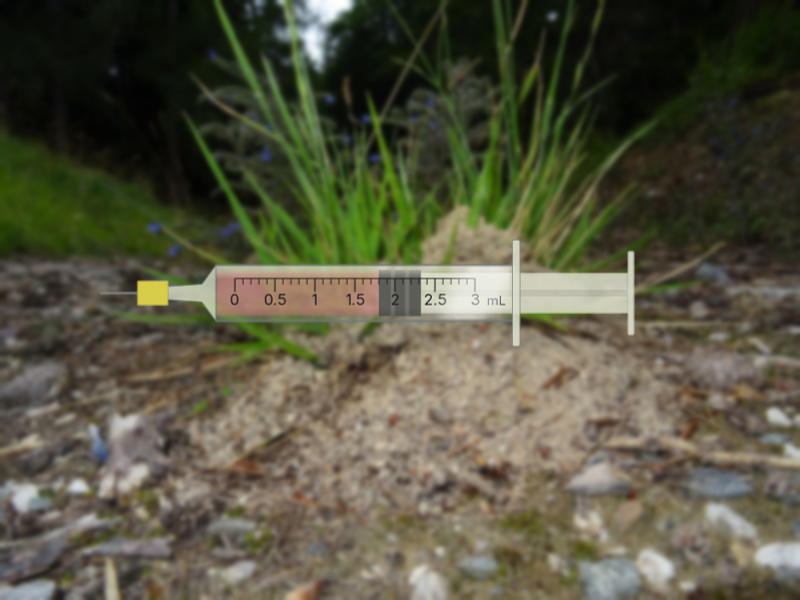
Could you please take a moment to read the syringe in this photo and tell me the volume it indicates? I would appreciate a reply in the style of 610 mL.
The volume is 1.8 mL
